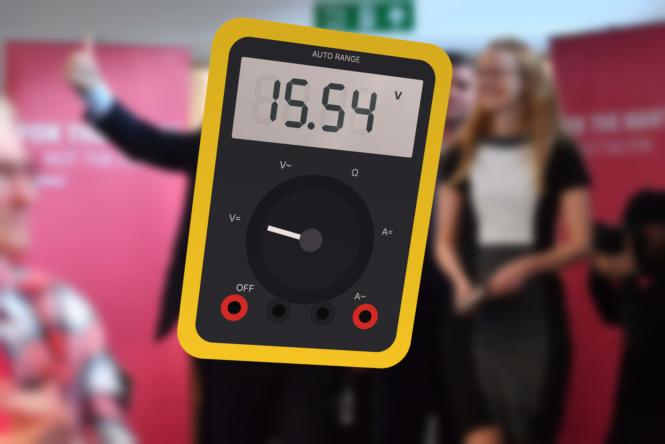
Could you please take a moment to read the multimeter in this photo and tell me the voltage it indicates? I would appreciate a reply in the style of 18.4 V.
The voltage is 15.54 V
